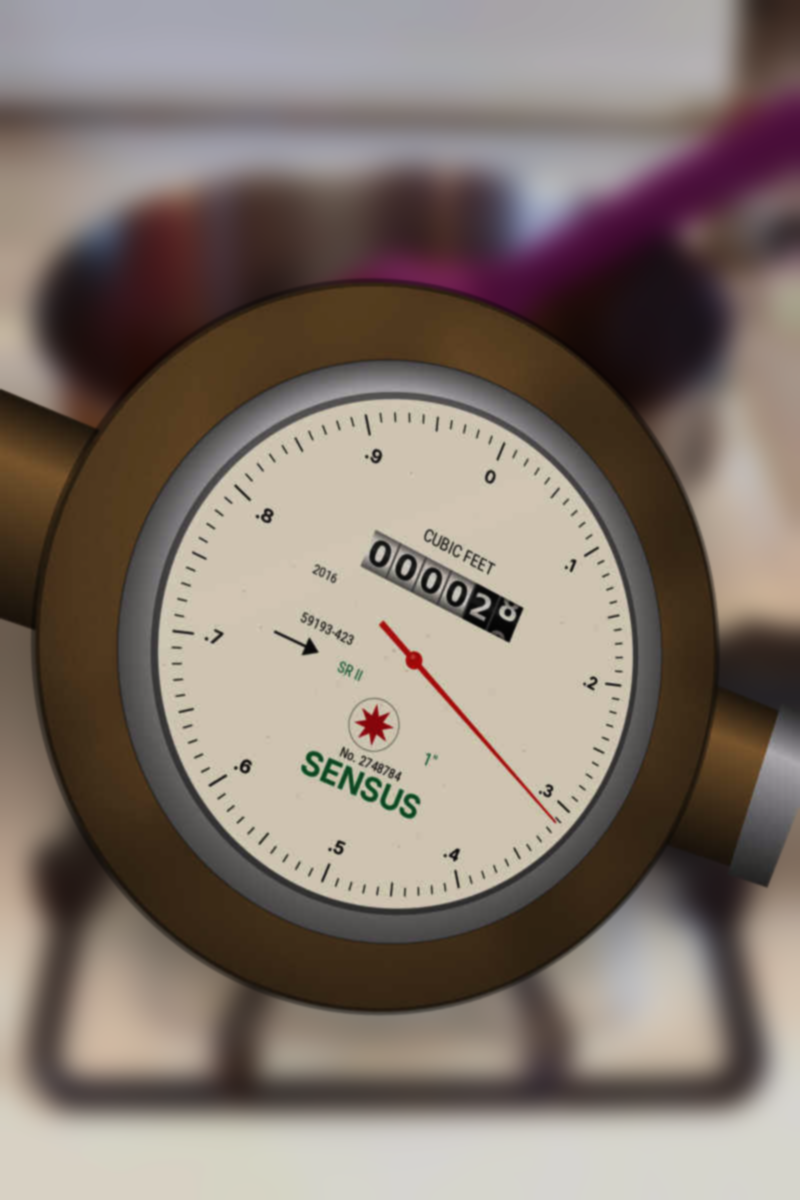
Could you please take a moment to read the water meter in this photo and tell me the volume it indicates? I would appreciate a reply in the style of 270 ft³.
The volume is 28.31 ft³
